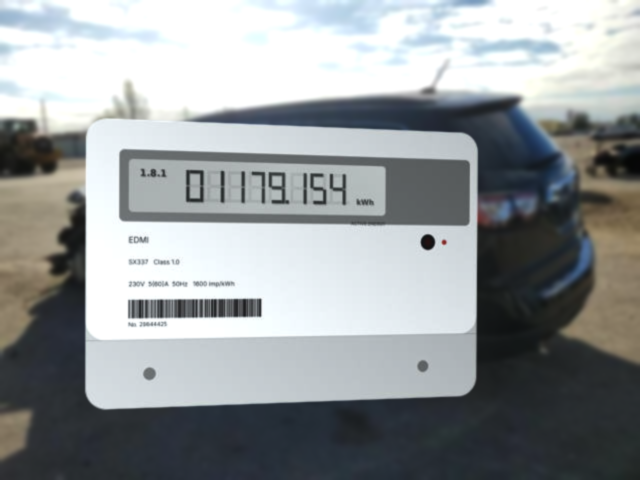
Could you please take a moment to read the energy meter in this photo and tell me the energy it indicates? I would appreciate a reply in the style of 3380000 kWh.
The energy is 1179.154 kWh
